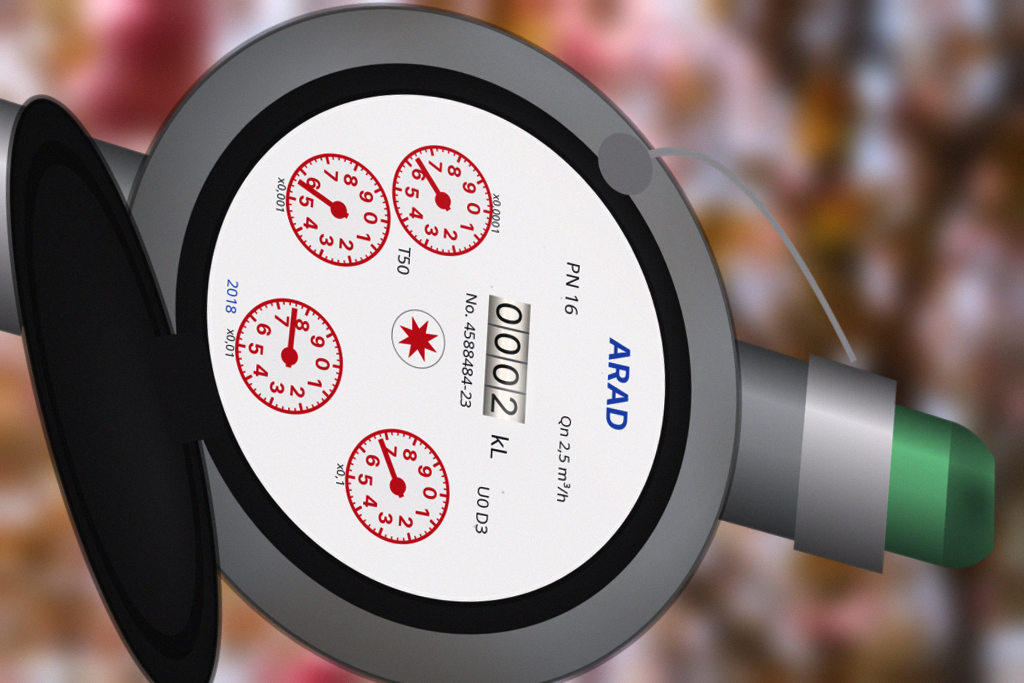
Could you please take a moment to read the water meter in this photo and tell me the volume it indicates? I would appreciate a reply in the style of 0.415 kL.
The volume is 2.6756 kL
